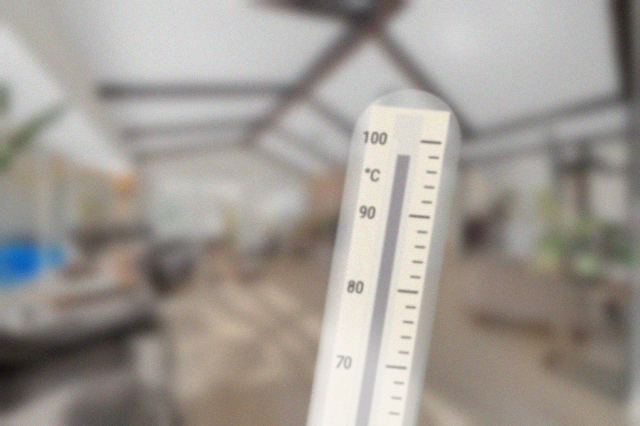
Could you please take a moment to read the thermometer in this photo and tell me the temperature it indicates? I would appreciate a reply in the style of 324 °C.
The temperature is 98 °C
